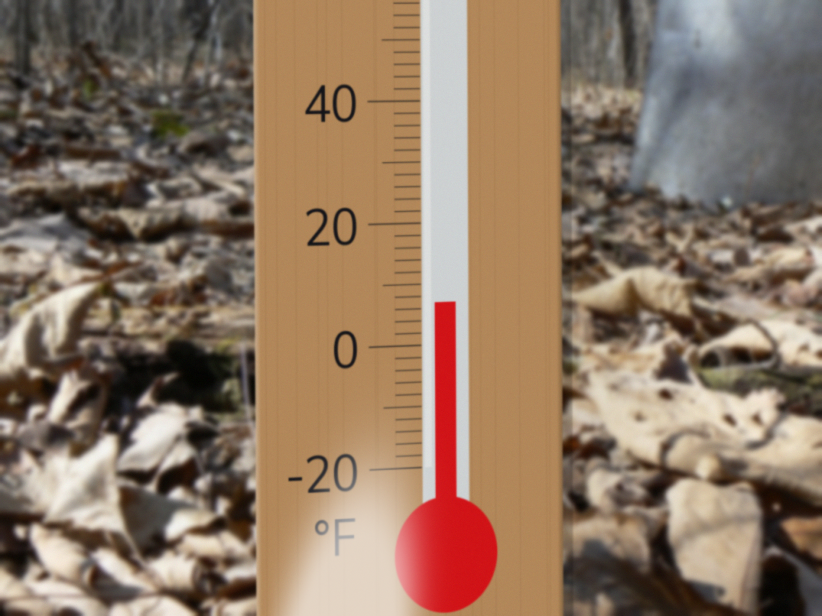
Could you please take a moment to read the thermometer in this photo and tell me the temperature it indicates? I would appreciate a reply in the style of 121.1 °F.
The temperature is 7 °F
